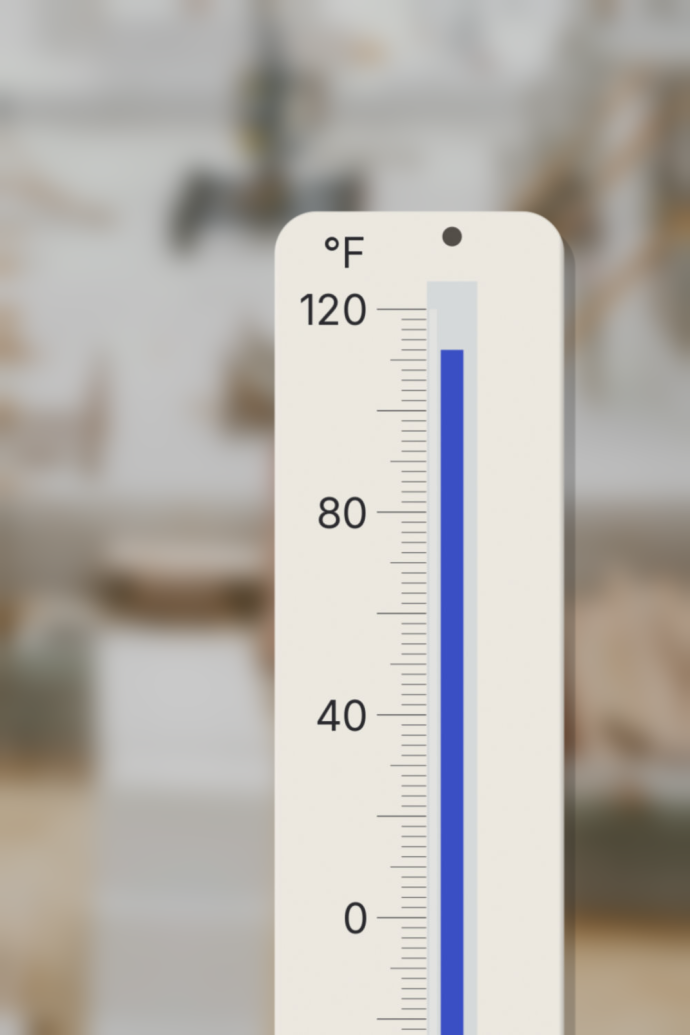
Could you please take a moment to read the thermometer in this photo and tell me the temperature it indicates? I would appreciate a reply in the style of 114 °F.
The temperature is 112 °F
